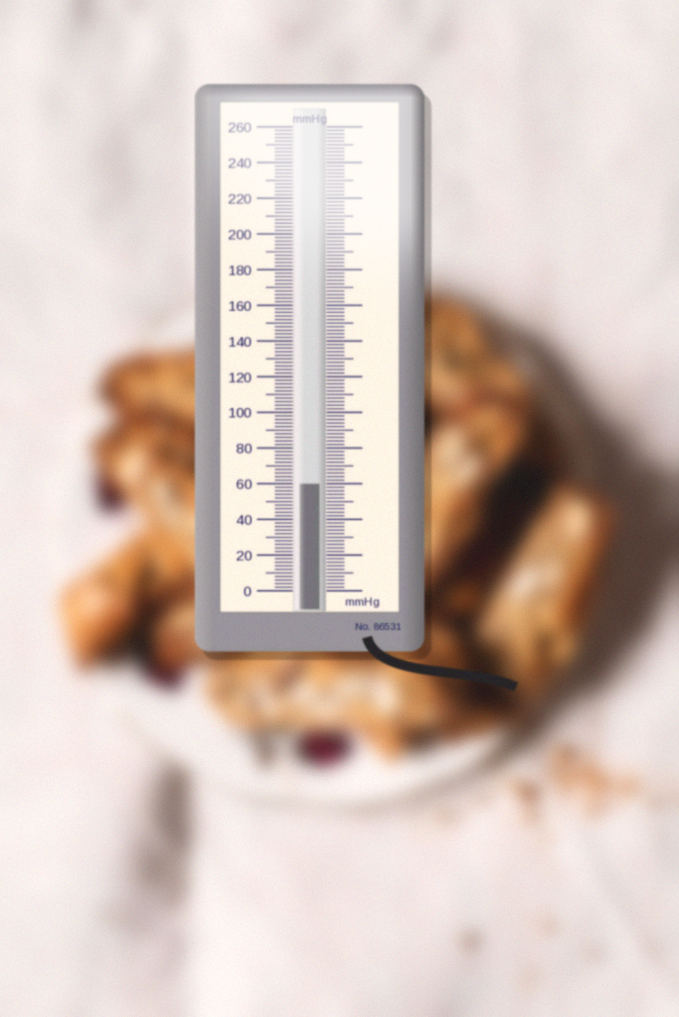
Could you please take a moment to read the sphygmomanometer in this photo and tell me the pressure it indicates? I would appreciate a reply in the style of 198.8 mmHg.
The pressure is 60 mmHg
